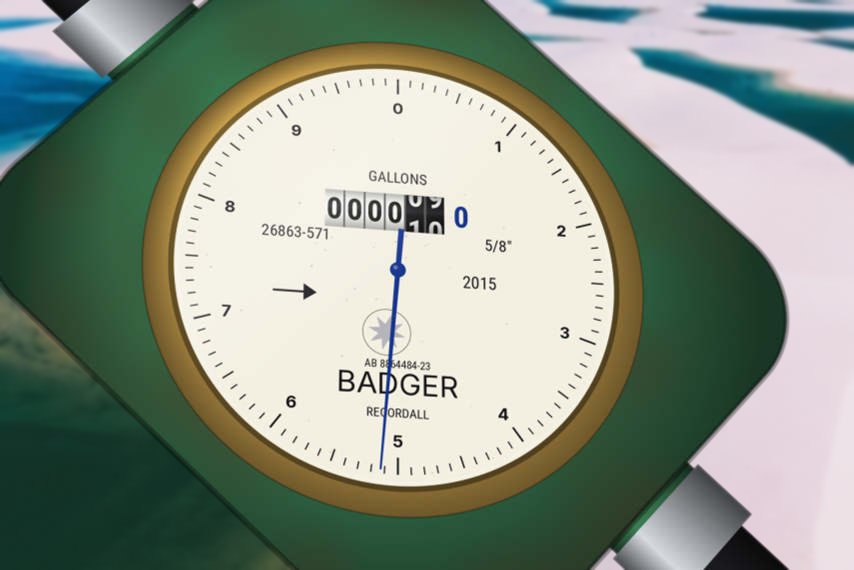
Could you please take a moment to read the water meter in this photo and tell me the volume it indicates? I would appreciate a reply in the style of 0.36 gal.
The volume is 95.1 gal
